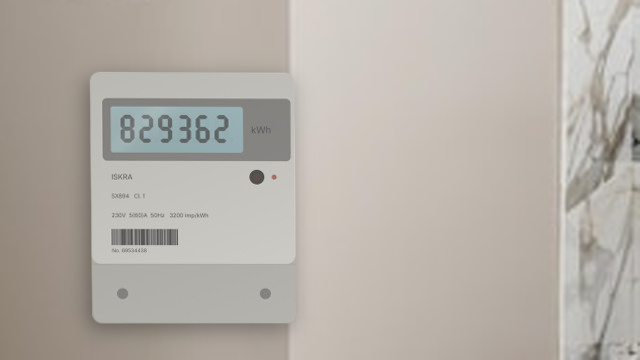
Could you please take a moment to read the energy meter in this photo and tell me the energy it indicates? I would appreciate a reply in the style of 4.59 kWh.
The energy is 829362 kWh
